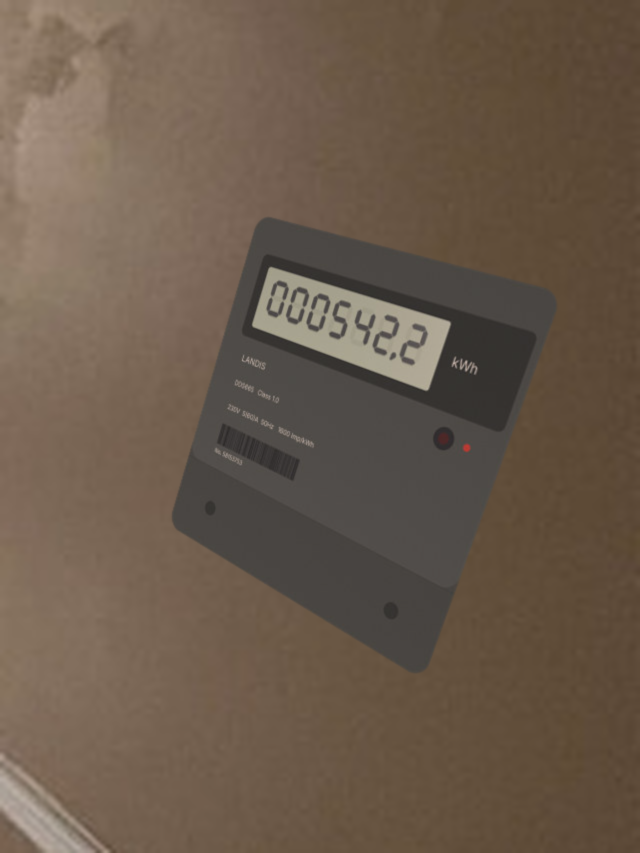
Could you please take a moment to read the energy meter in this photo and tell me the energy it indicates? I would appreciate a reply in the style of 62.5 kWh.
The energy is 542.2 kWh
